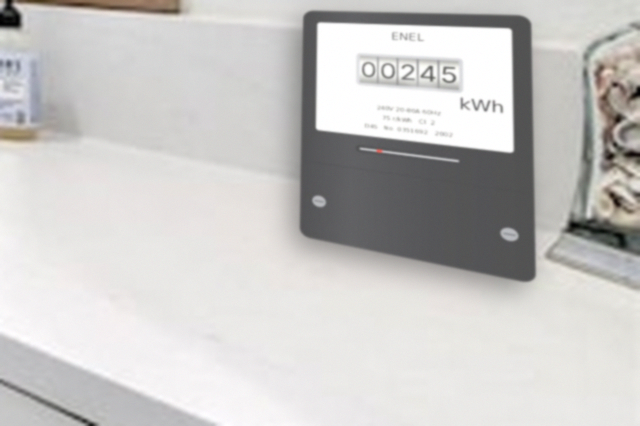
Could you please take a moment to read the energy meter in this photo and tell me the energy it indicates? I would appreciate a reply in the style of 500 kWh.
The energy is 245 kWh
